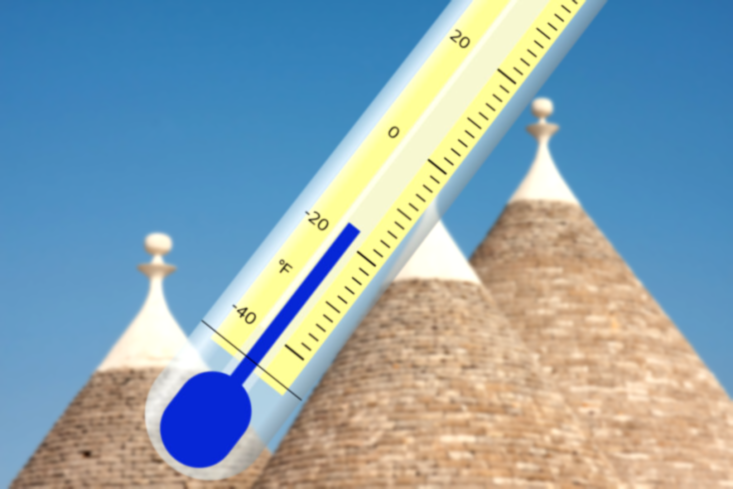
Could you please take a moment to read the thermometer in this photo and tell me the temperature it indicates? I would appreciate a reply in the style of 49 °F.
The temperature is -17 °F
